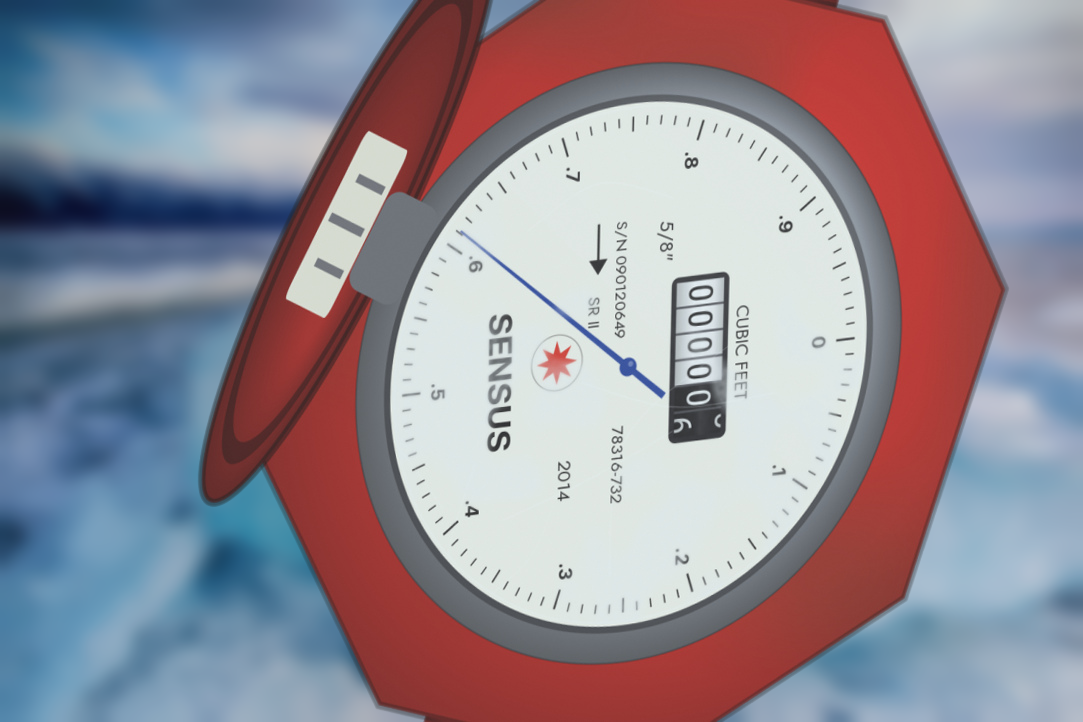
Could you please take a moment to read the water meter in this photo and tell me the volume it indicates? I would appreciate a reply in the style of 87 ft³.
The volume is 5.61 ft³
